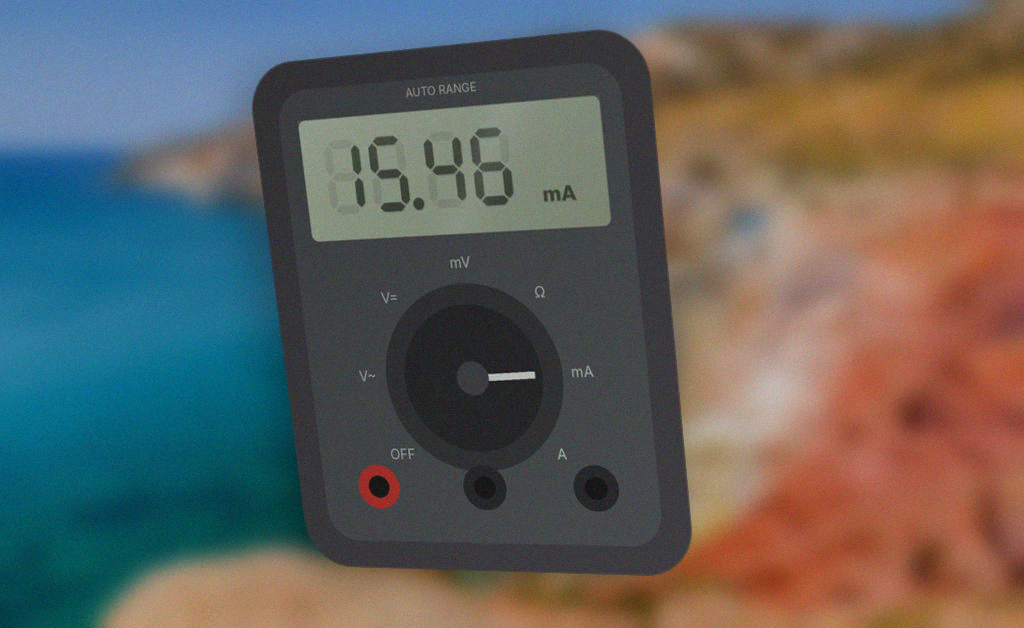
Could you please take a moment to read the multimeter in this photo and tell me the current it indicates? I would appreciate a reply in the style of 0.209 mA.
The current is 15.46 mA
